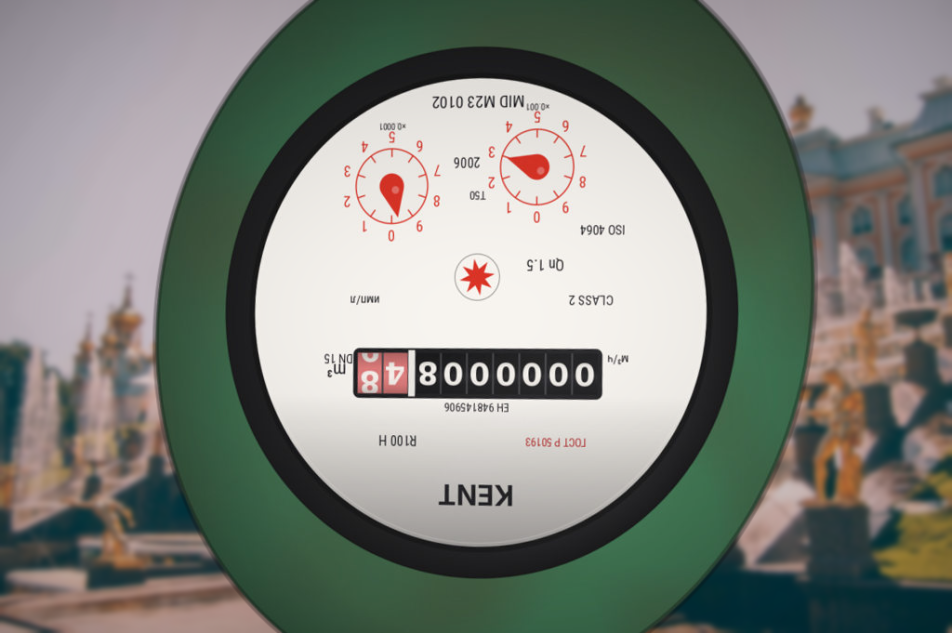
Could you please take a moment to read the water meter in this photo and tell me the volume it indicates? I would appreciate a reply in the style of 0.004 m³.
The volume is 8.4829 m³
